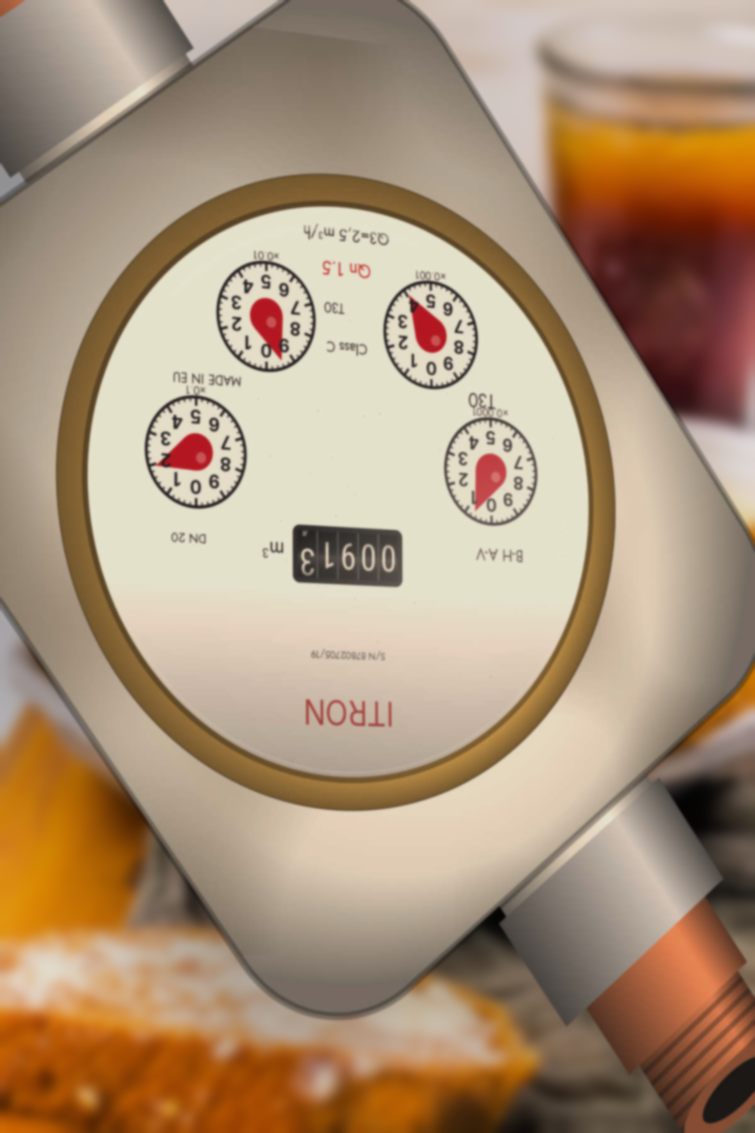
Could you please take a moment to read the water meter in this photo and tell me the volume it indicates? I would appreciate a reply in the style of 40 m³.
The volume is 913.1940 m³
